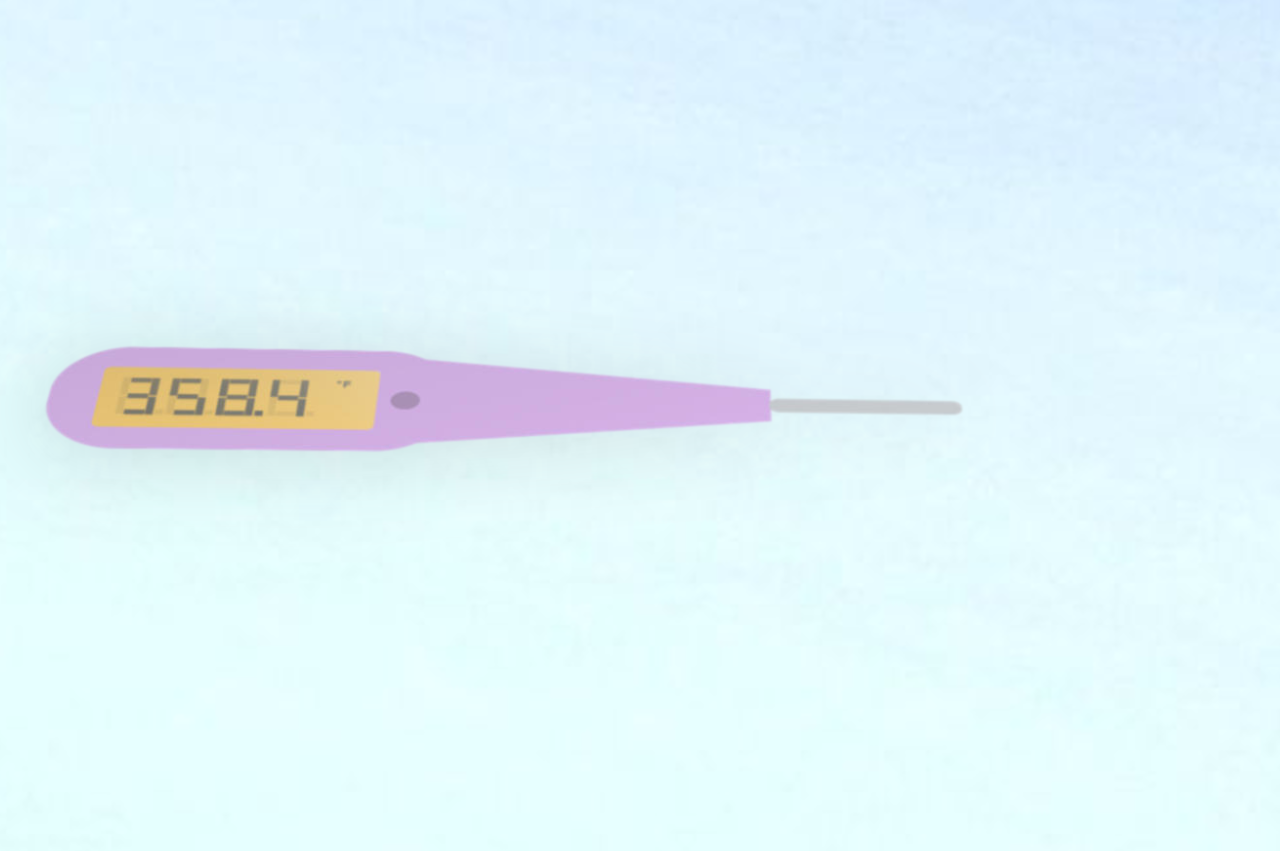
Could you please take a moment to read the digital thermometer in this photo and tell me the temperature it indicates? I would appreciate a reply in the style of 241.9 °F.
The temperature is 358.4 °F
